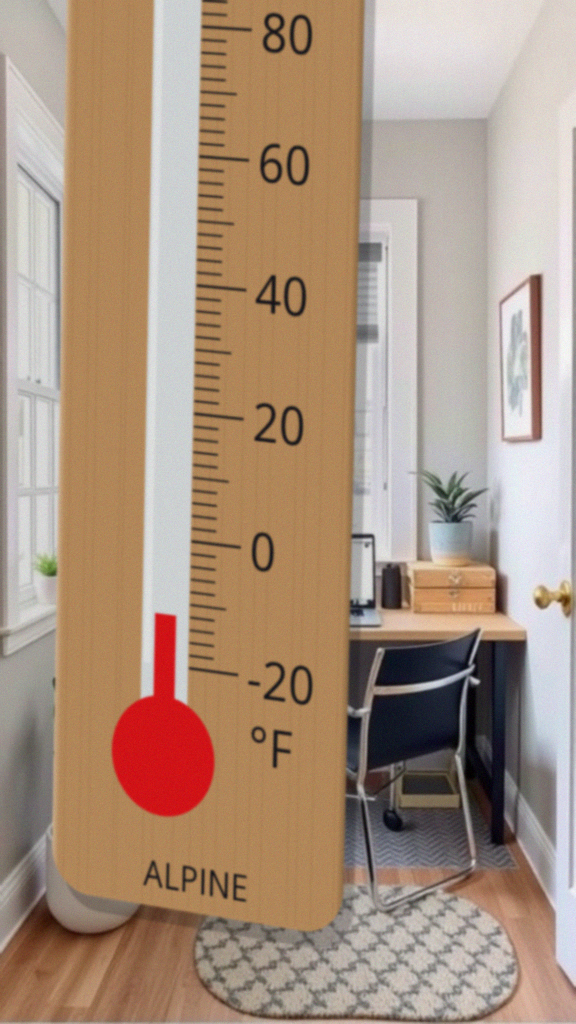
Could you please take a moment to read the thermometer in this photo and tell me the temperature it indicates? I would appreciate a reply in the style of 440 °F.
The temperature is -12 °F
